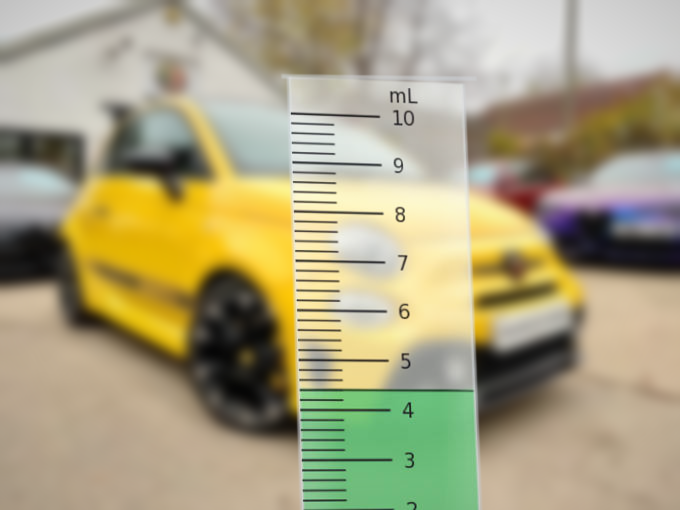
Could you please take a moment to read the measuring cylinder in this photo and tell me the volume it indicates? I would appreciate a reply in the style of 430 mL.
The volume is 4.4 mL
